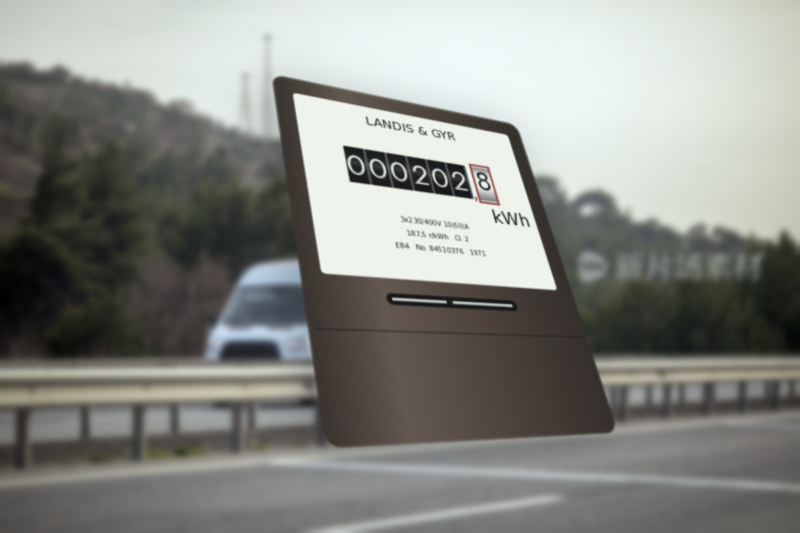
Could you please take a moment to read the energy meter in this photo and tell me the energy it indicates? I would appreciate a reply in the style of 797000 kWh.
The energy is 202.8 kWh
